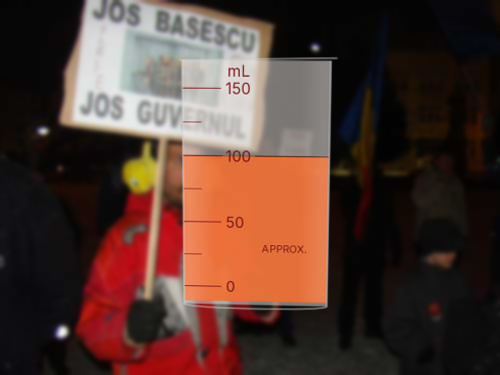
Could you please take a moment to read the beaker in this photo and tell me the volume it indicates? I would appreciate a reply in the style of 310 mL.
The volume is 100 mL
